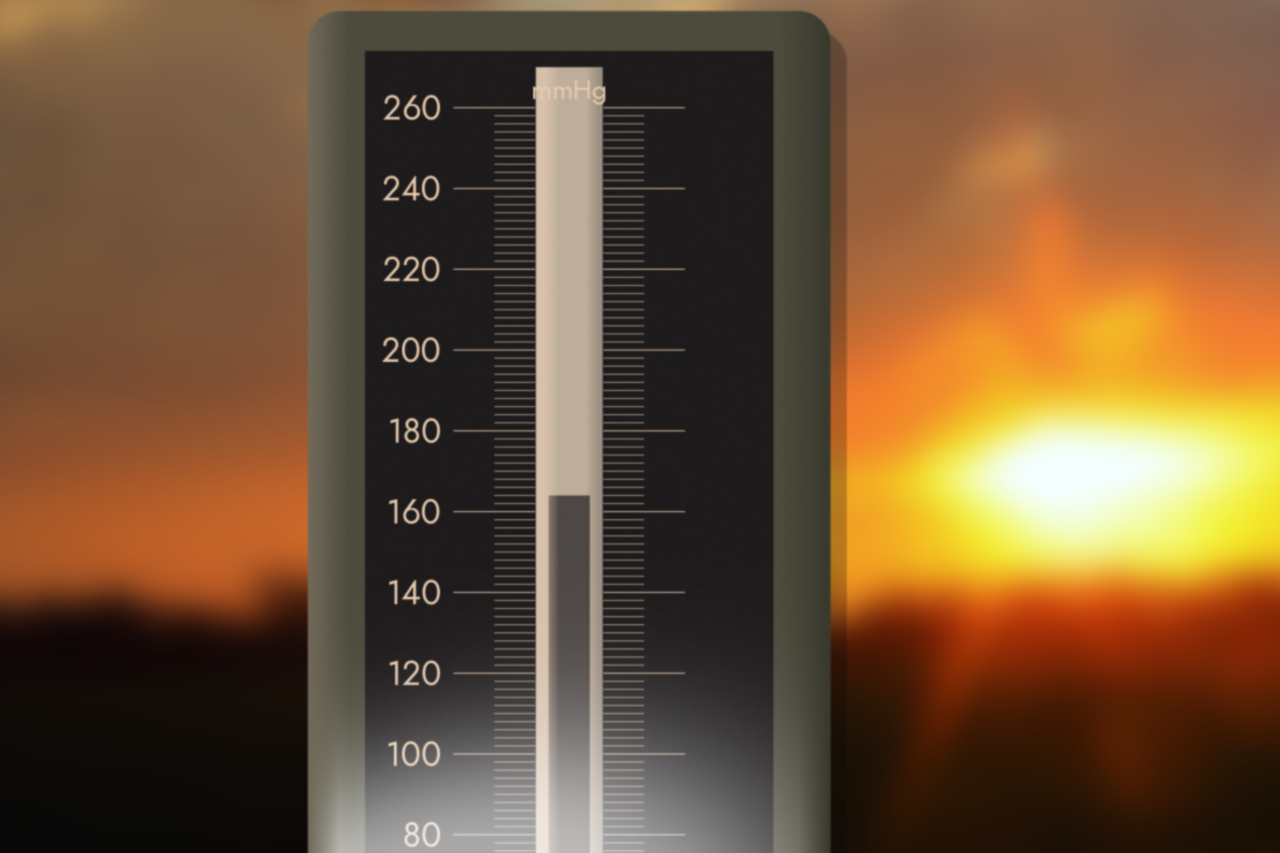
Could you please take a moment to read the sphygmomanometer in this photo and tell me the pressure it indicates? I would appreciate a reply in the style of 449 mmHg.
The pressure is 164 mmHg
